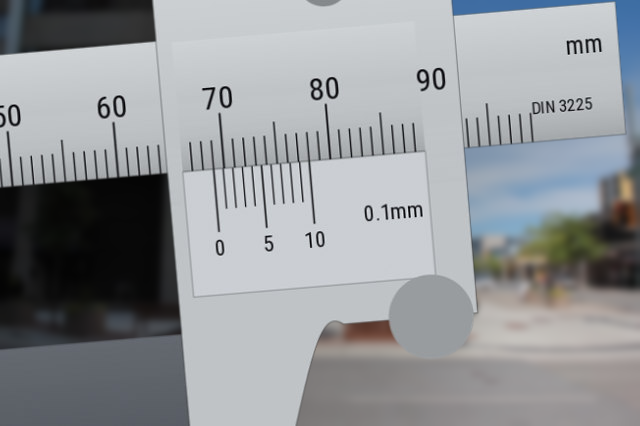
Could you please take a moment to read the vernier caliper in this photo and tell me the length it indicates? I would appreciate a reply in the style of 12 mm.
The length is 69.0 mm
